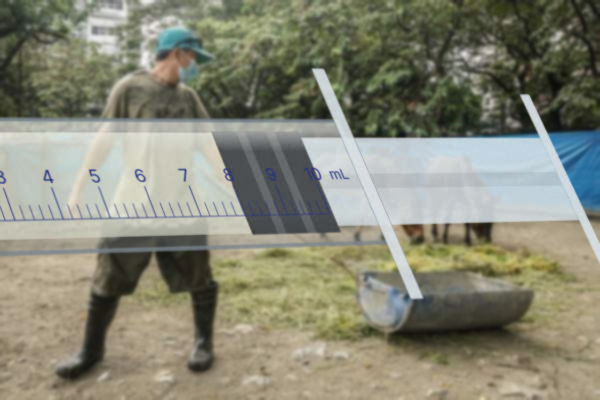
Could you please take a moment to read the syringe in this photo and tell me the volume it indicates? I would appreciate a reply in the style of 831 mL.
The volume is 8 mL
